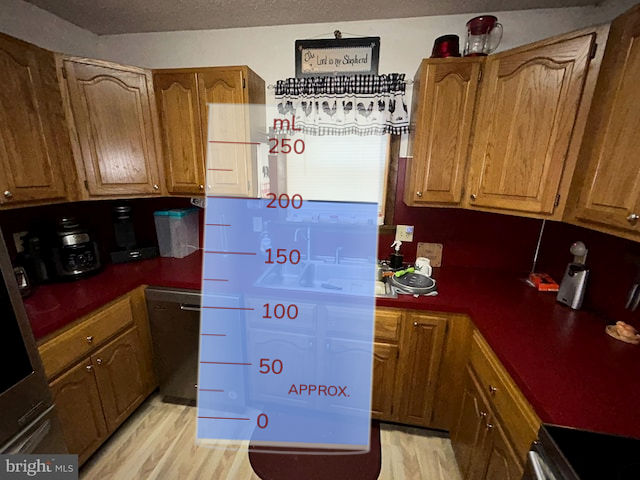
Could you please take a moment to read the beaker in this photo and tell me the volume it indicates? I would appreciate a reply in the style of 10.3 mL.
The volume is 200 mL
